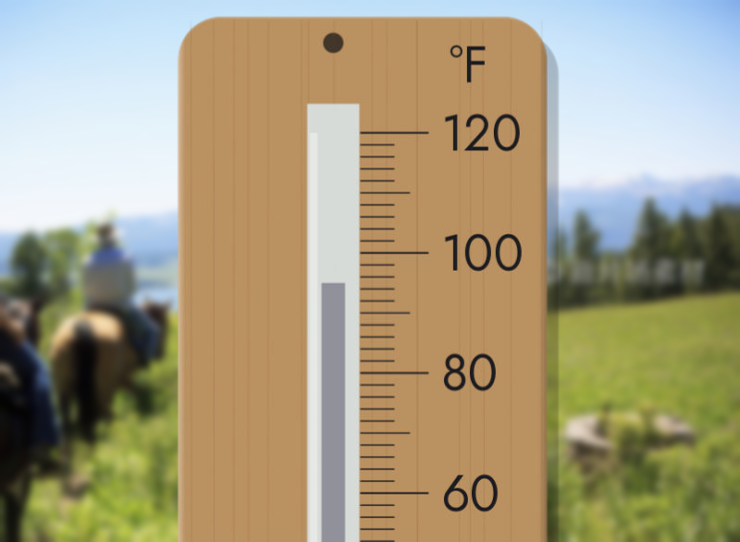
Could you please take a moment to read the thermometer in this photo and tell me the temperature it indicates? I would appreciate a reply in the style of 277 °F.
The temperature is 95 °F
